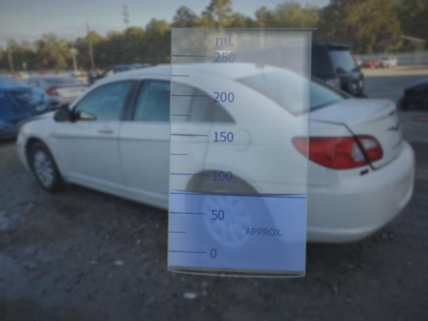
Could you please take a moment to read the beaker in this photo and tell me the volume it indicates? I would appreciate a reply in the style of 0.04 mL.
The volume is 75 mL
